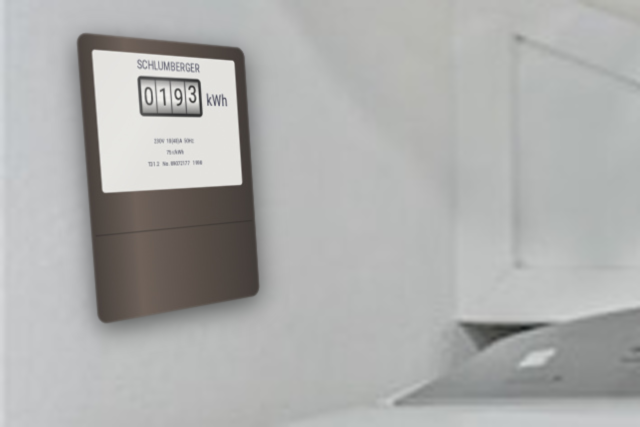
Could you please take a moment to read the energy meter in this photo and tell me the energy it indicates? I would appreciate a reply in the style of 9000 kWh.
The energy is 193 kWh
